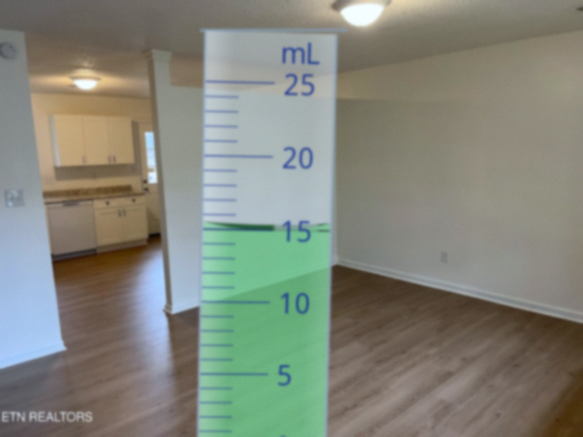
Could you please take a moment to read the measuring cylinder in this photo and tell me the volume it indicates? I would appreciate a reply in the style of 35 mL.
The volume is 15 mL
